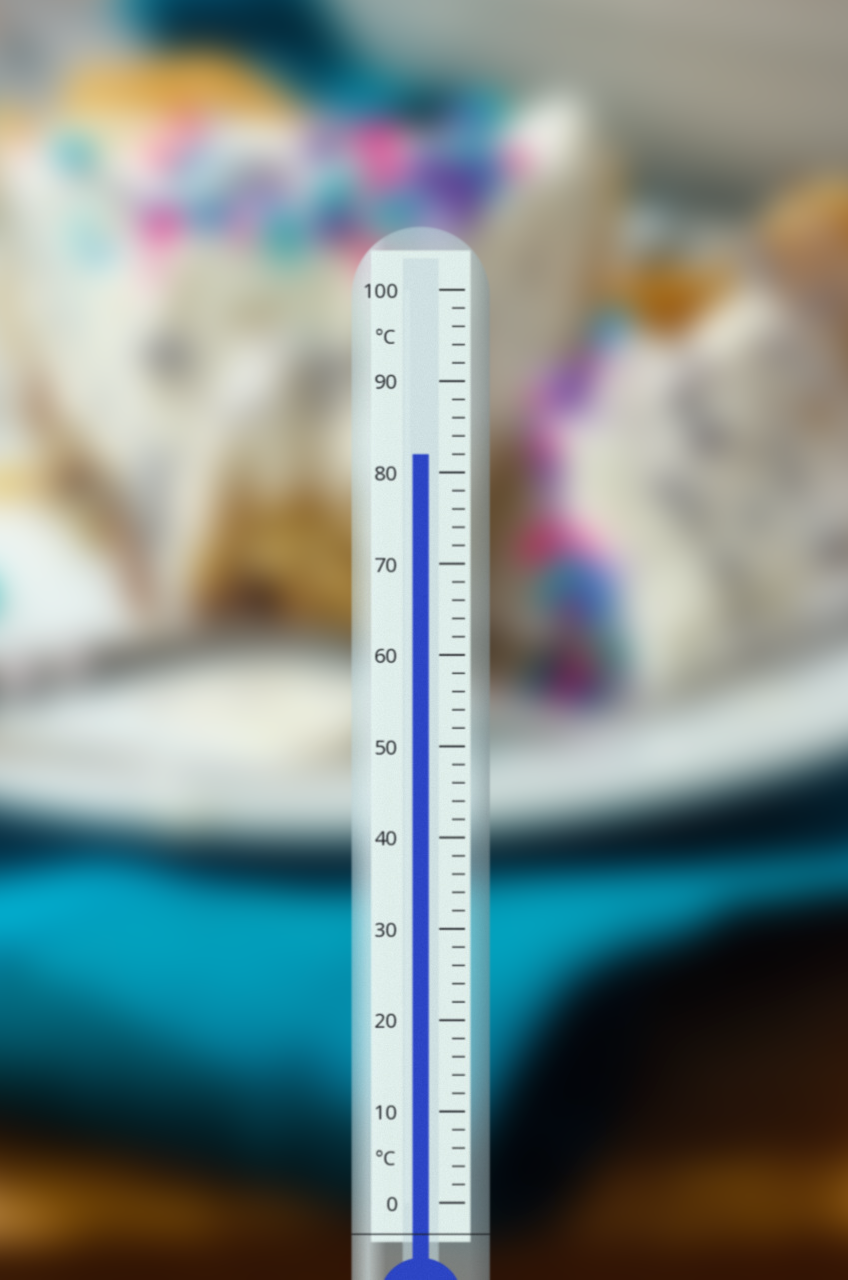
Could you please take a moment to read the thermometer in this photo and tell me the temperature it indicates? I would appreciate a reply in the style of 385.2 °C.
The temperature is 82 °C
